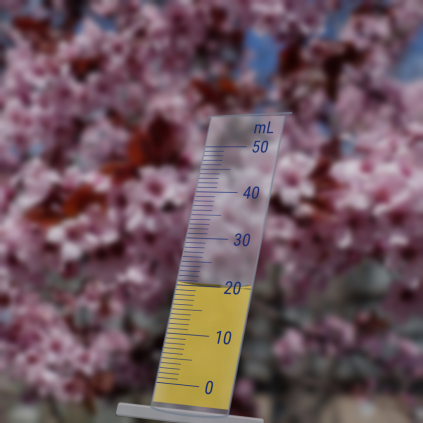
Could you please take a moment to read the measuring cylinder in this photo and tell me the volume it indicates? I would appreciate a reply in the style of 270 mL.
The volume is 20 mL
